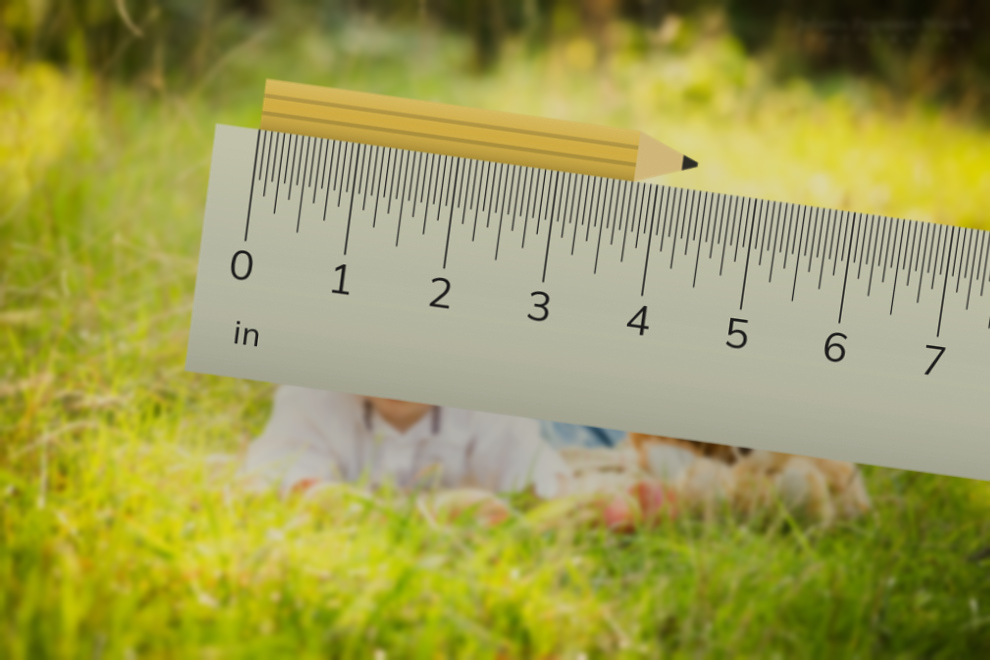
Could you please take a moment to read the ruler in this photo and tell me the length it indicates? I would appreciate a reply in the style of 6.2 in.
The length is 4.375 in
